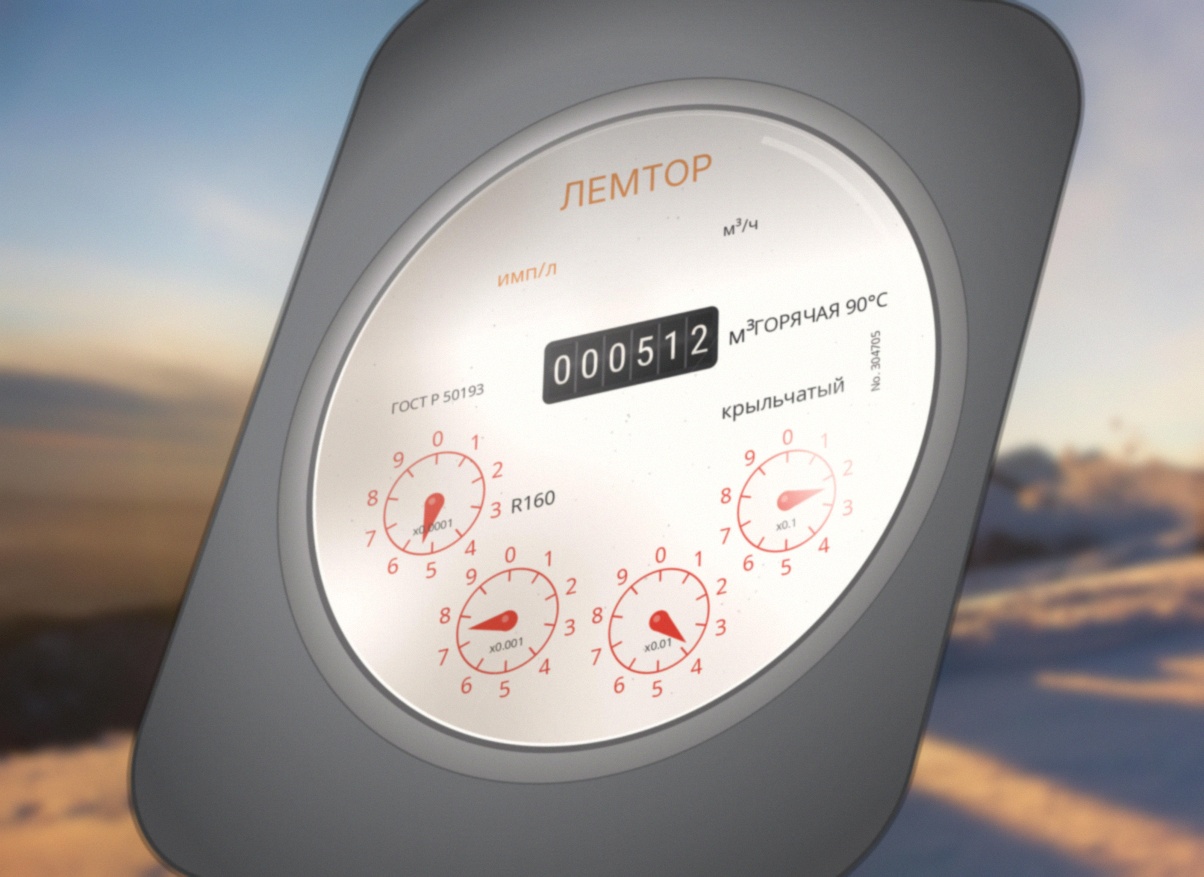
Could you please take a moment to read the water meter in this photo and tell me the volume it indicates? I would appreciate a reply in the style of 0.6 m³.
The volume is 512.2375 m³
